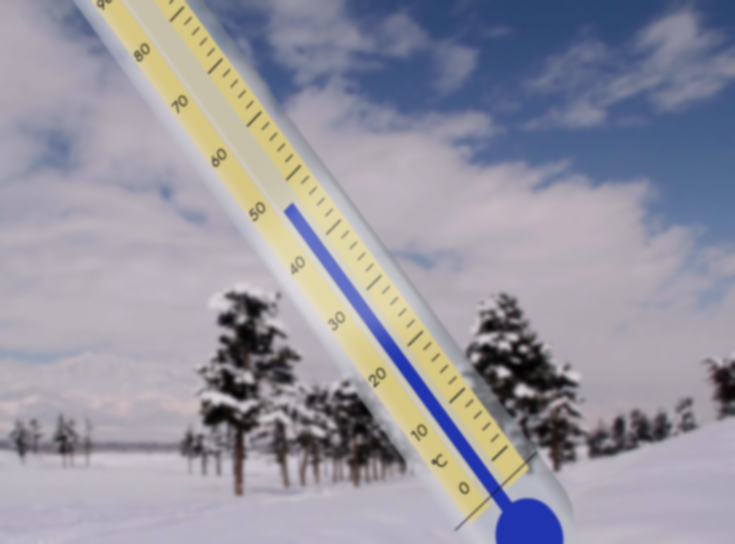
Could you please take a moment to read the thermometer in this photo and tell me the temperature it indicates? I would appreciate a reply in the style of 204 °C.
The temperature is 47 °C
